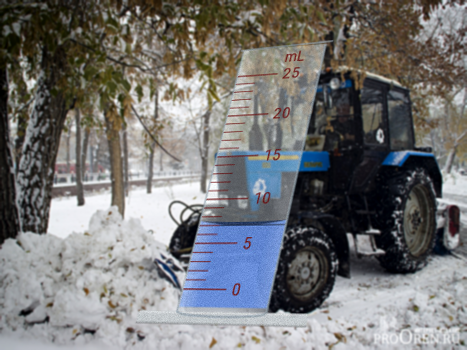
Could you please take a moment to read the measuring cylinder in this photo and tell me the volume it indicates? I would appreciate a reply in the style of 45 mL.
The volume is 7 mL
